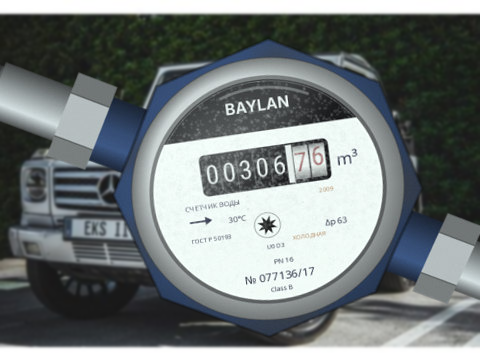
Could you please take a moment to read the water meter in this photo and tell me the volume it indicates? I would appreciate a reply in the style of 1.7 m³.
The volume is 306.76 m³
